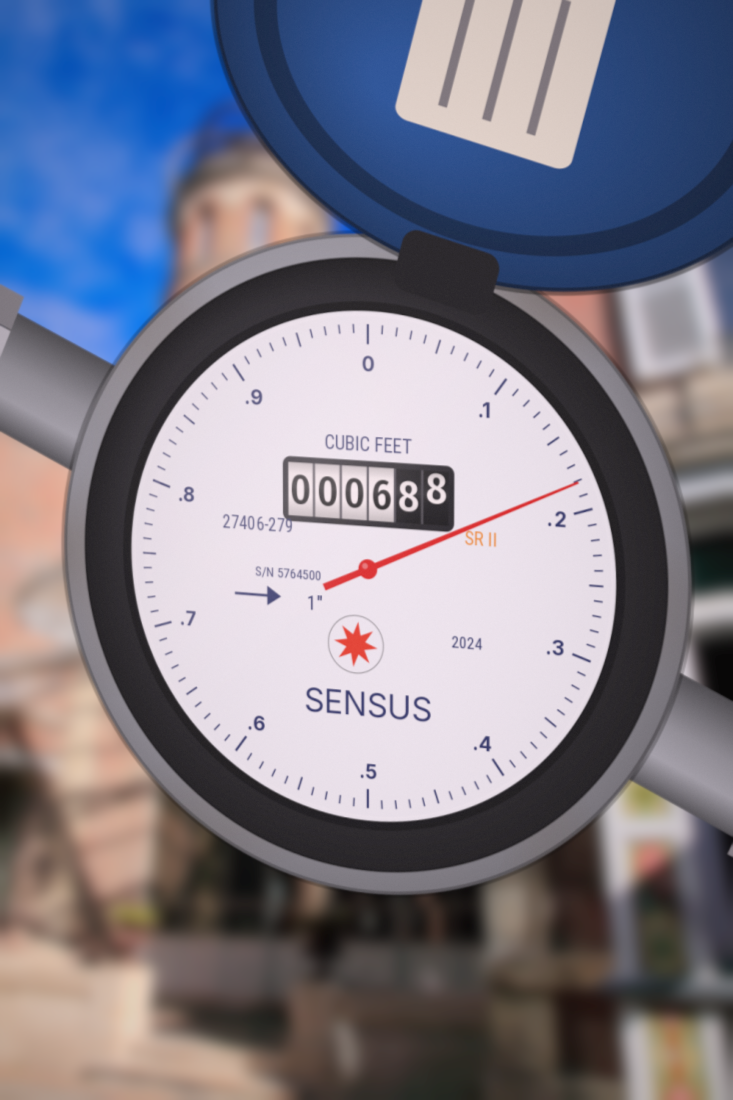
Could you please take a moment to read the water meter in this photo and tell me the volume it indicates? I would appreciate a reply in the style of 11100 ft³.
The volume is 688.18 ft³
